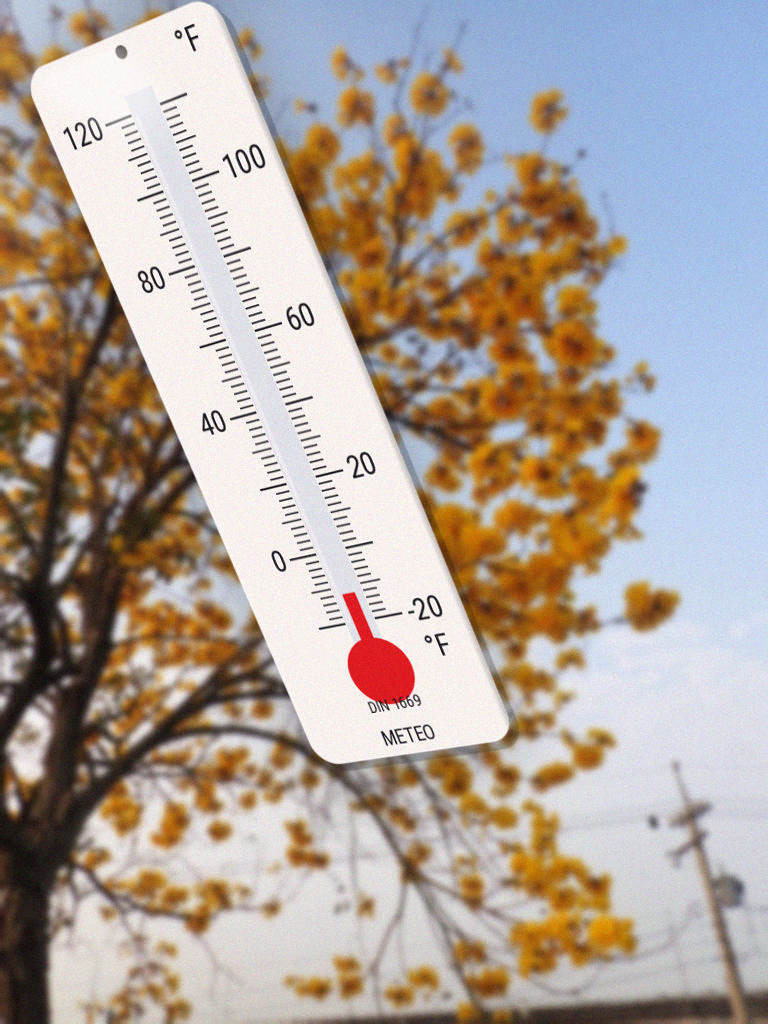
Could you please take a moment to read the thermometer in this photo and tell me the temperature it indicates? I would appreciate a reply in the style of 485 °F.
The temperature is -12 °F
